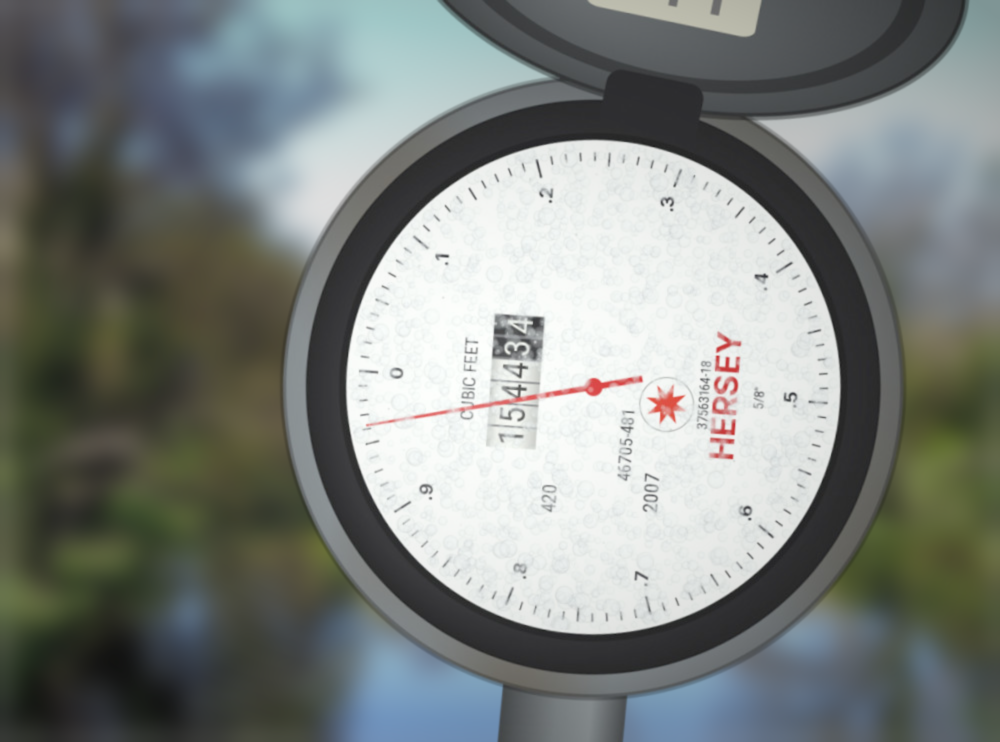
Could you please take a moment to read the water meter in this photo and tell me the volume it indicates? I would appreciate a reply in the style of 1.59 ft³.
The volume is 154433.96 ft³
